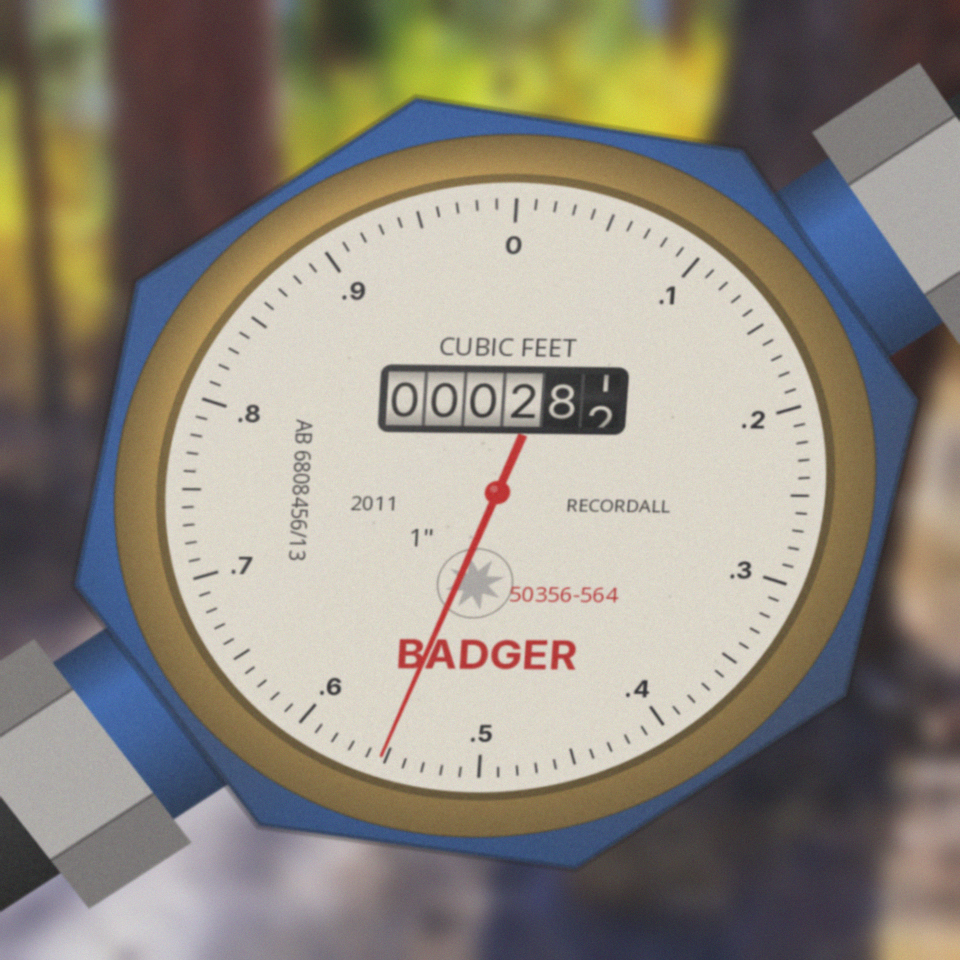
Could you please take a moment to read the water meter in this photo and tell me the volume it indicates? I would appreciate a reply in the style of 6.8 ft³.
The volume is 281.55 ft³
